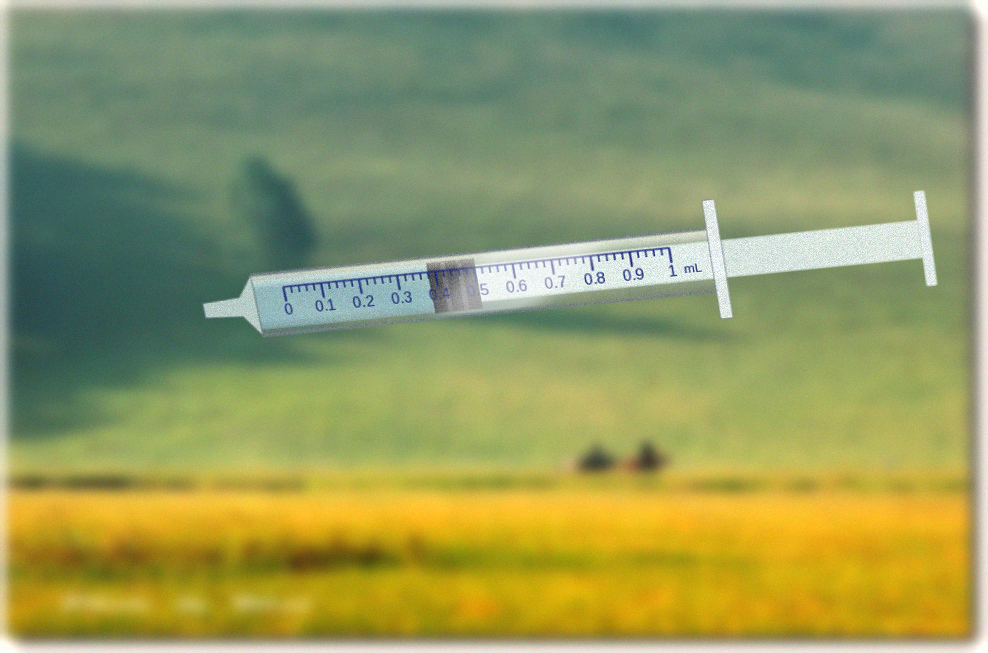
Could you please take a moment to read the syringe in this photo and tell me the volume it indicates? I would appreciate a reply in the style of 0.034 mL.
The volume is 0.38 mL
